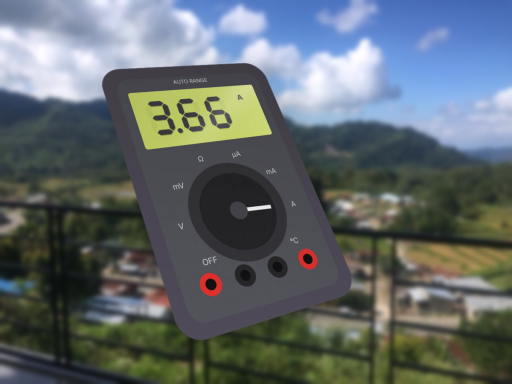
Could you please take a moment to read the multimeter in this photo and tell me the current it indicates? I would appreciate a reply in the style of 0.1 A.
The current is 3.66 A
